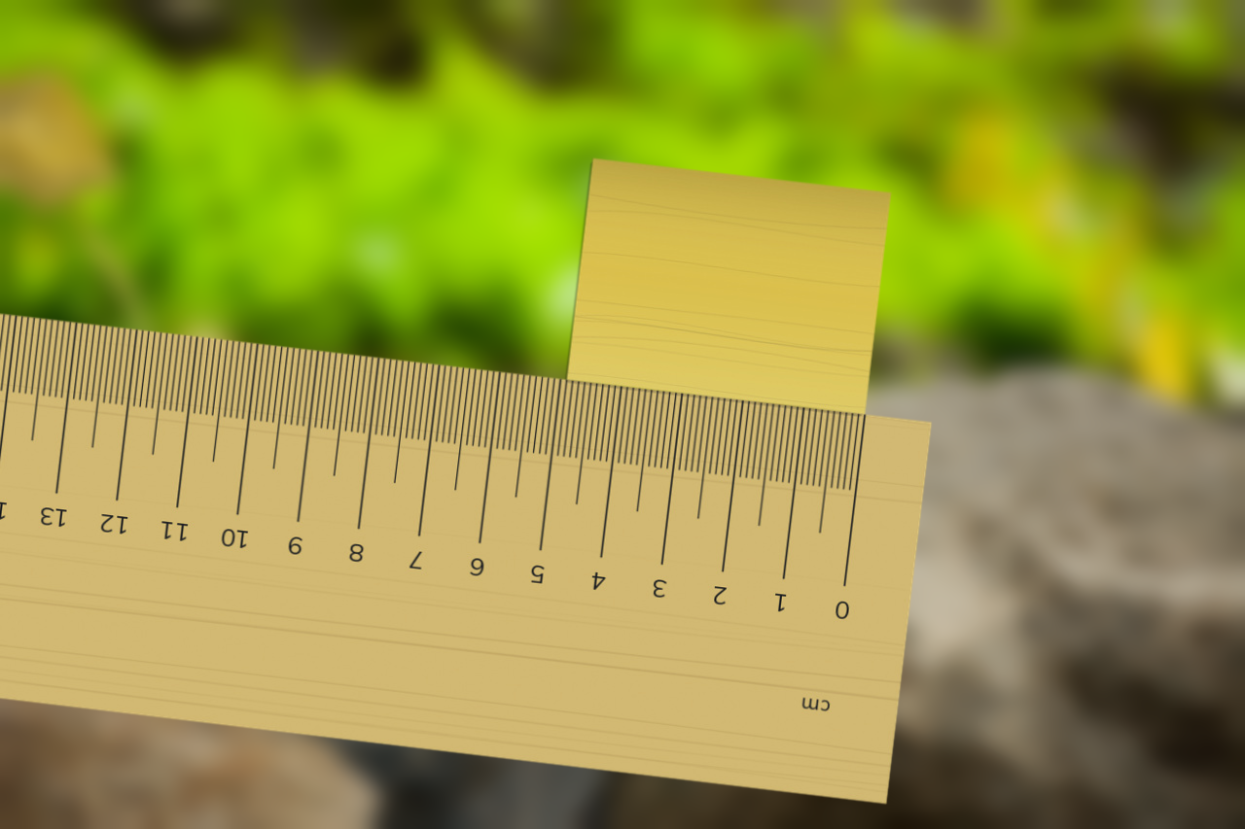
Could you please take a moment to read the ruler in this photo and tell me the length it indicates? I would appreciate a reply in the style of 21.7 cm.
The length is 4.9 cm
